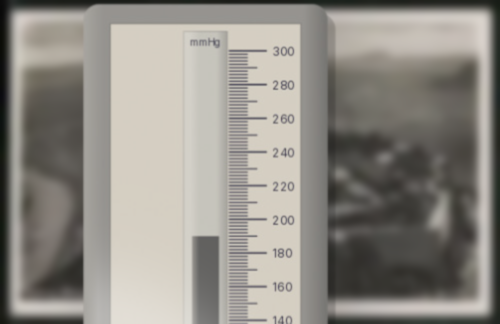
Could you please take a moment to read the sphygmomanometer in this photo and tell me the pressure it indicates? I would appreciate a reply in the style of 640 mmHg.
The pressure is 190 mmHg
